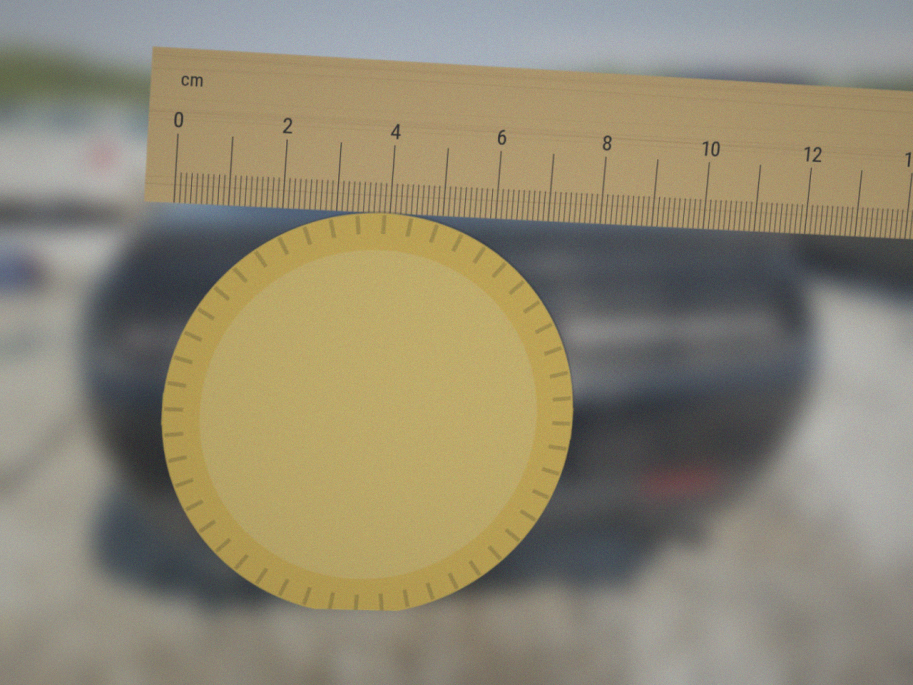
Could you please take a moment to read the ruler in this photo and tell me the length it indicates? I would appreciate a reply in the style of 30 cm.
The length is 7.8 cm
